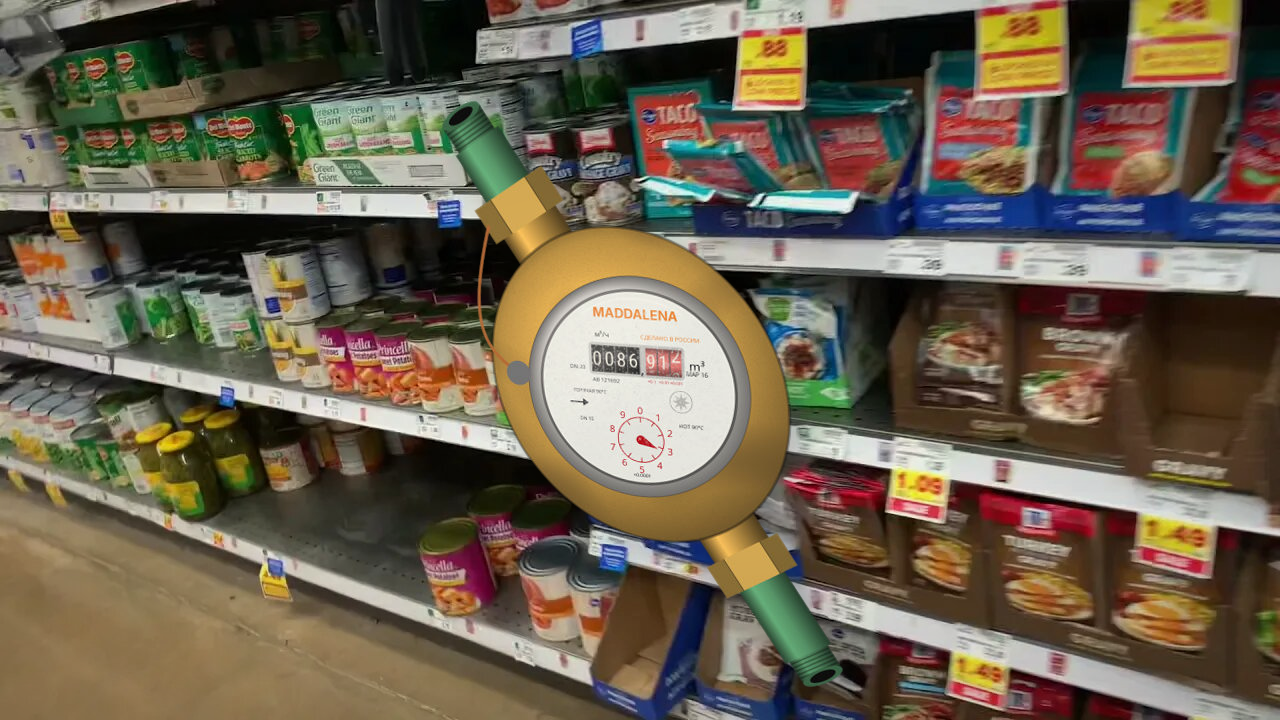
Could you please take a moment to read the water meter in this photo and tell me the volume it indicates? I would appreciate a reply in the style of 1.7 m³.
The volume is 86.9123 m³
